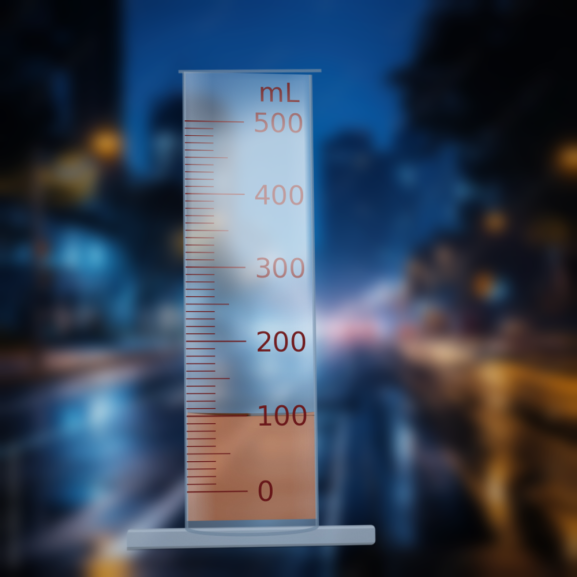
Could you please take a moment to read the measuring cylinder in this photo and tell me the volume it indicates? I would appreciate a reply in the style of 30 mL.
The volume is 100 mL
